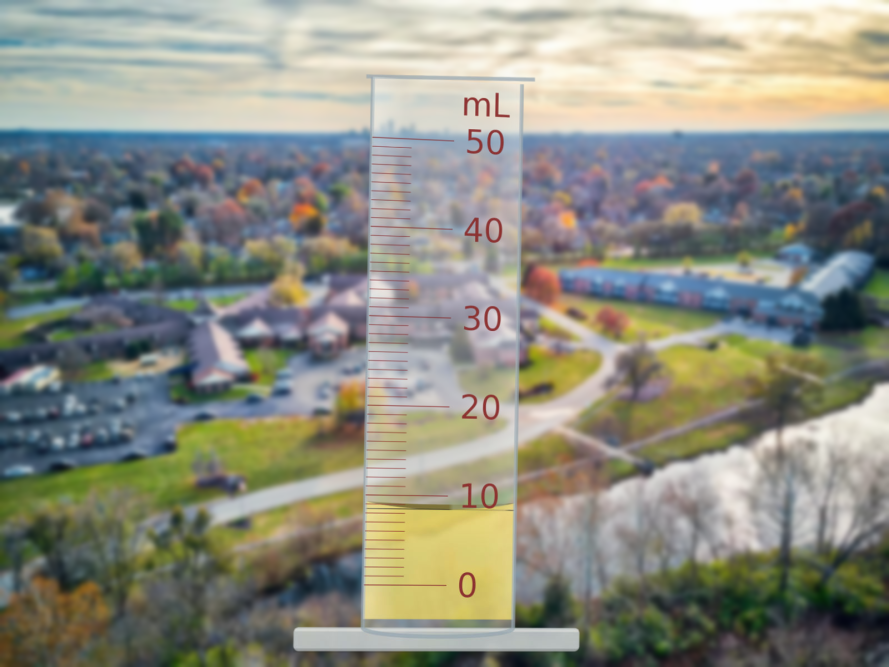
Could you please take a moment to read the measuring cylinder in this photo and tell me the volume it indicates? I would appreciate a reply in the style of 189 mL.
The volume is 8.5 mL
